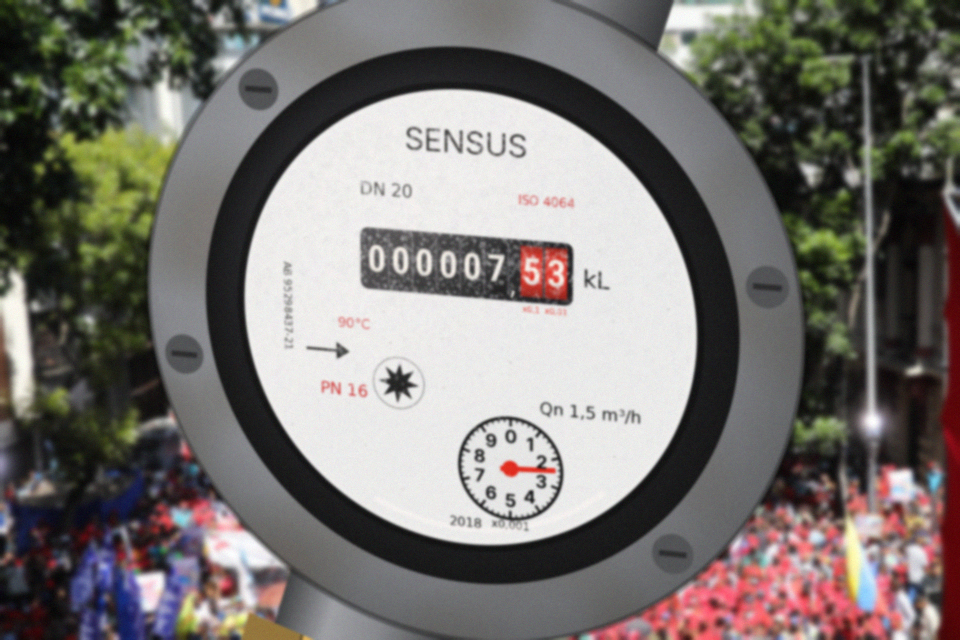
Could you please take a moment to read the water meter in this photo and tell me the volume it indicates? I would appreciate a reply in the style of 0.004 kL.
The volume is 7.532 kL
